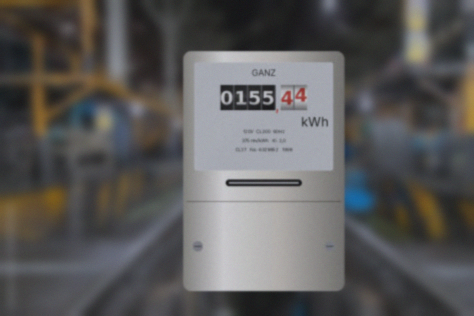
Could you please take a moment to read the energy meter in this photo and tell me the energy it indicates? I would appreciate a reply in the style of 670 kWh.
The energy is 155.44 kWh
